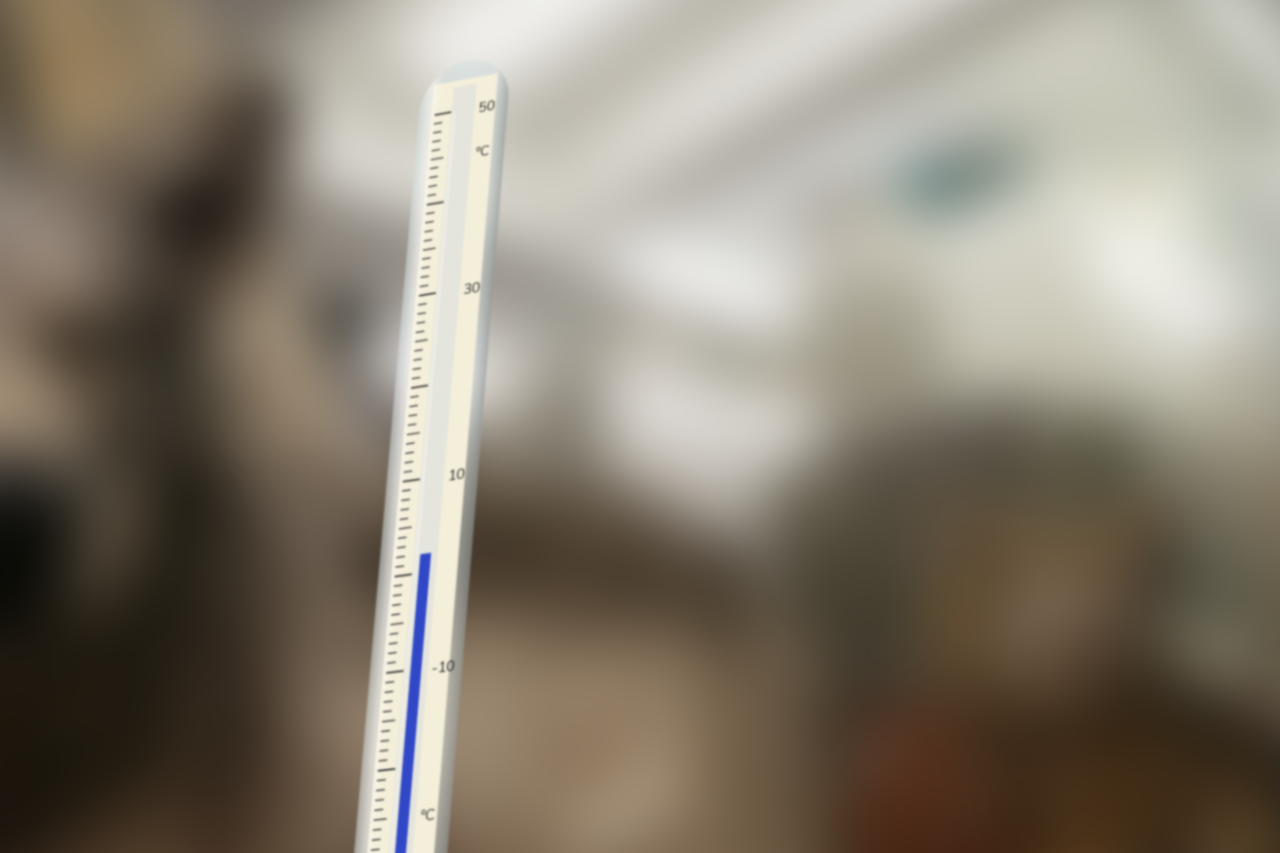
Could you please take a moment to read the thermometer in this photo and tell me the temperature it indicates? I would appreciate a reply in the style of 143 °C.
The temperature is 2 °C
